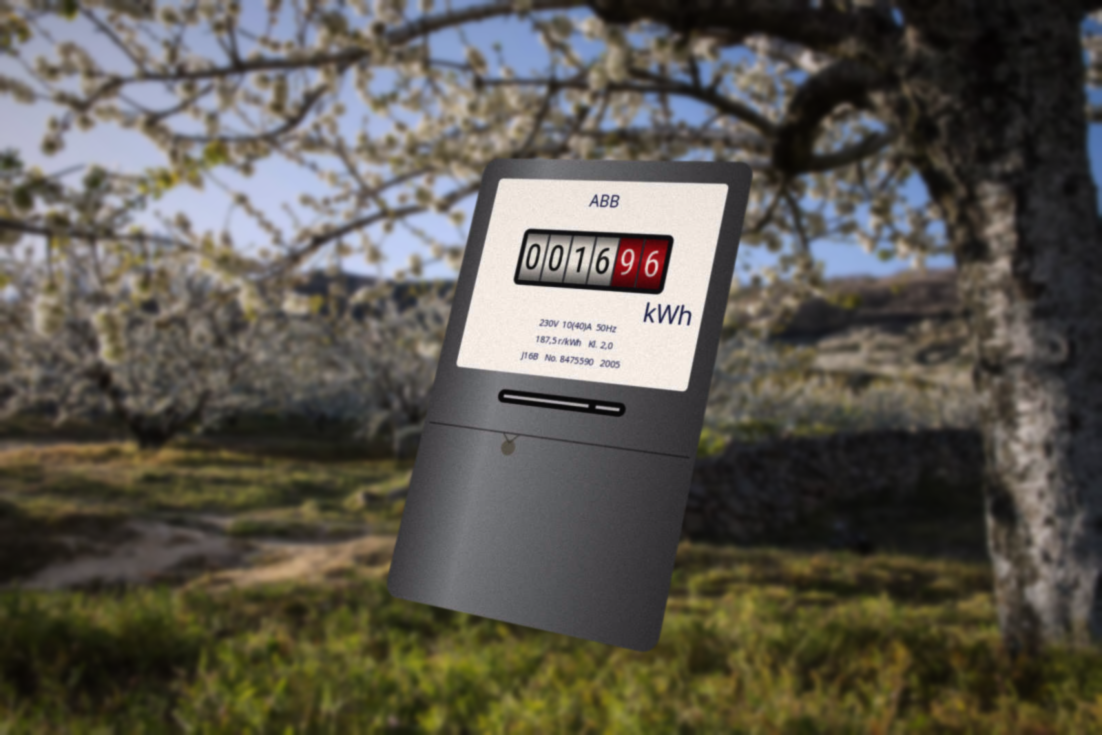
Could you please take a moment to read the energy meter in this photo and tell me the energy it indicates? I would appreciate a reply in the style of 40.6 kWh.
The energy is 16.96 kWh
